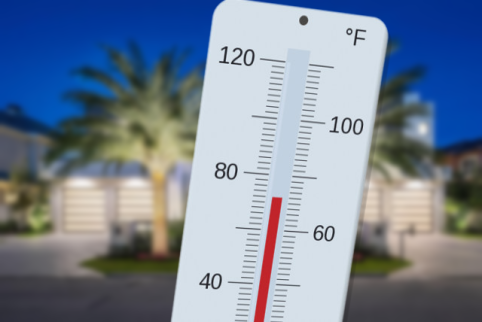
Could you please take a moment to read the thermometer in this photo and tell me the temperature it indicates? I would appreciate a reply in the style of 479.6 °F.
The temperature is 72 °F
